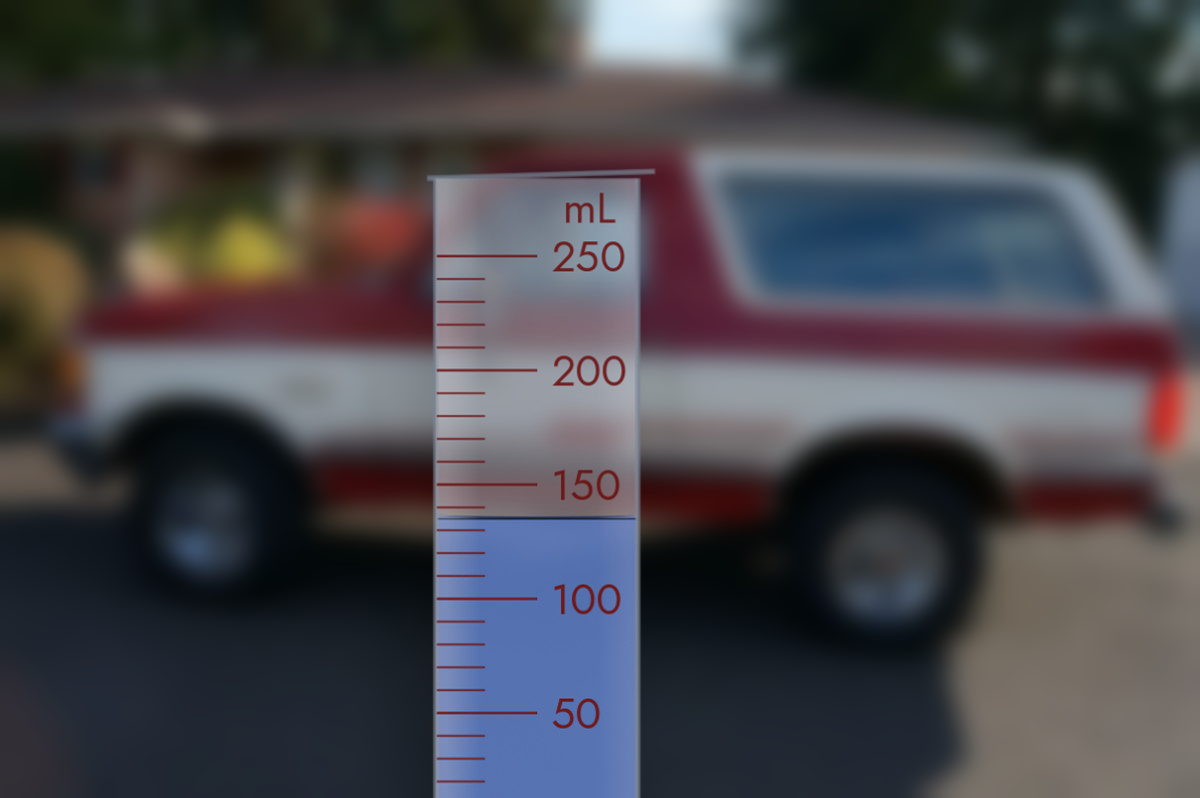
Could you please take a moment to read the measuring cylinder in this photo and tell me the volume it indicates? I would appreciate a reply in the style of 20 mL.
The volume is 135 mL
